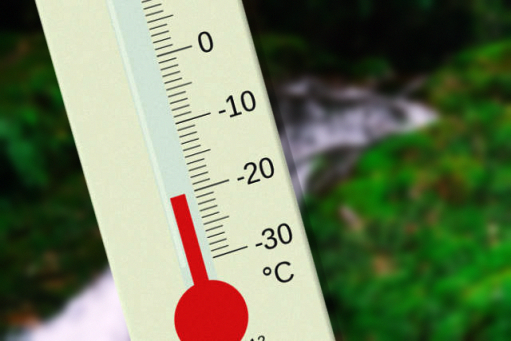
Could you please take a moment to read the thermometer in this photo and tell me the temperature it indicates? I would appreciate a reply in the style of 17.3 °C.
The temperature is -20 °C
